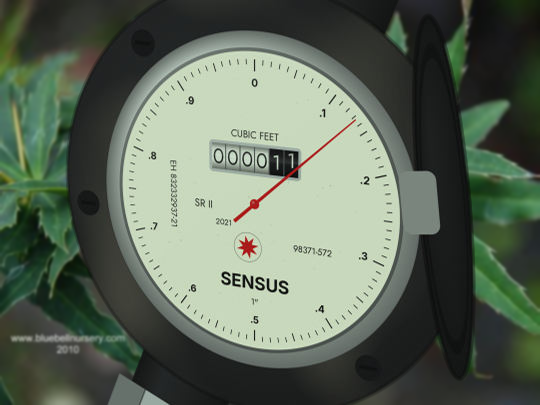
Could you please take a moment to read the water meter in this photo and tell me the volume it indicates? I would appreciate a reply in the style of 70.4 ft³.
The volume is 11.13 ft³
